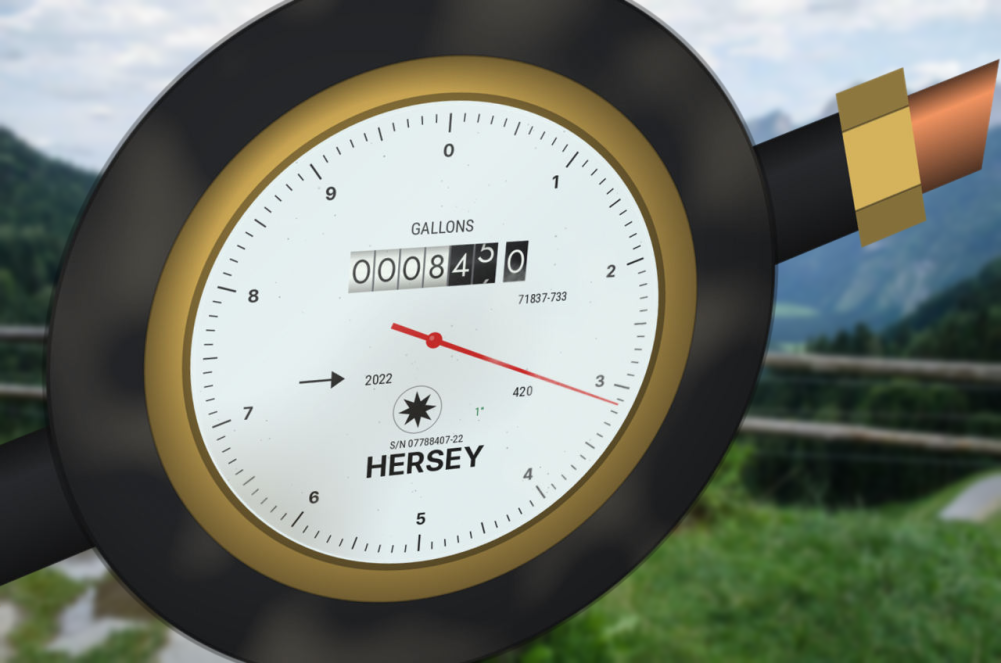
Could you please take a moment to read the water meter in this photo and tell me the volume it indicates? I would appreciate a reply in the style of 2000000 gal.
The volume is 8453.1 gal
